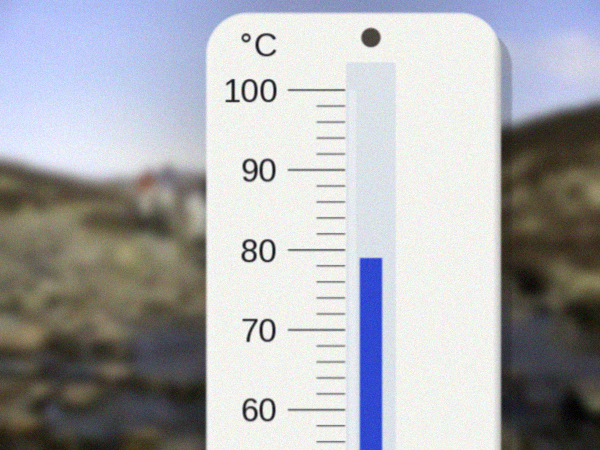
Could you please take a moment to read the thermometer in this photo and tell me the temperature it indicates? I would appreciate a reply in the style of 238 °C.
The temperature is 79 °C
